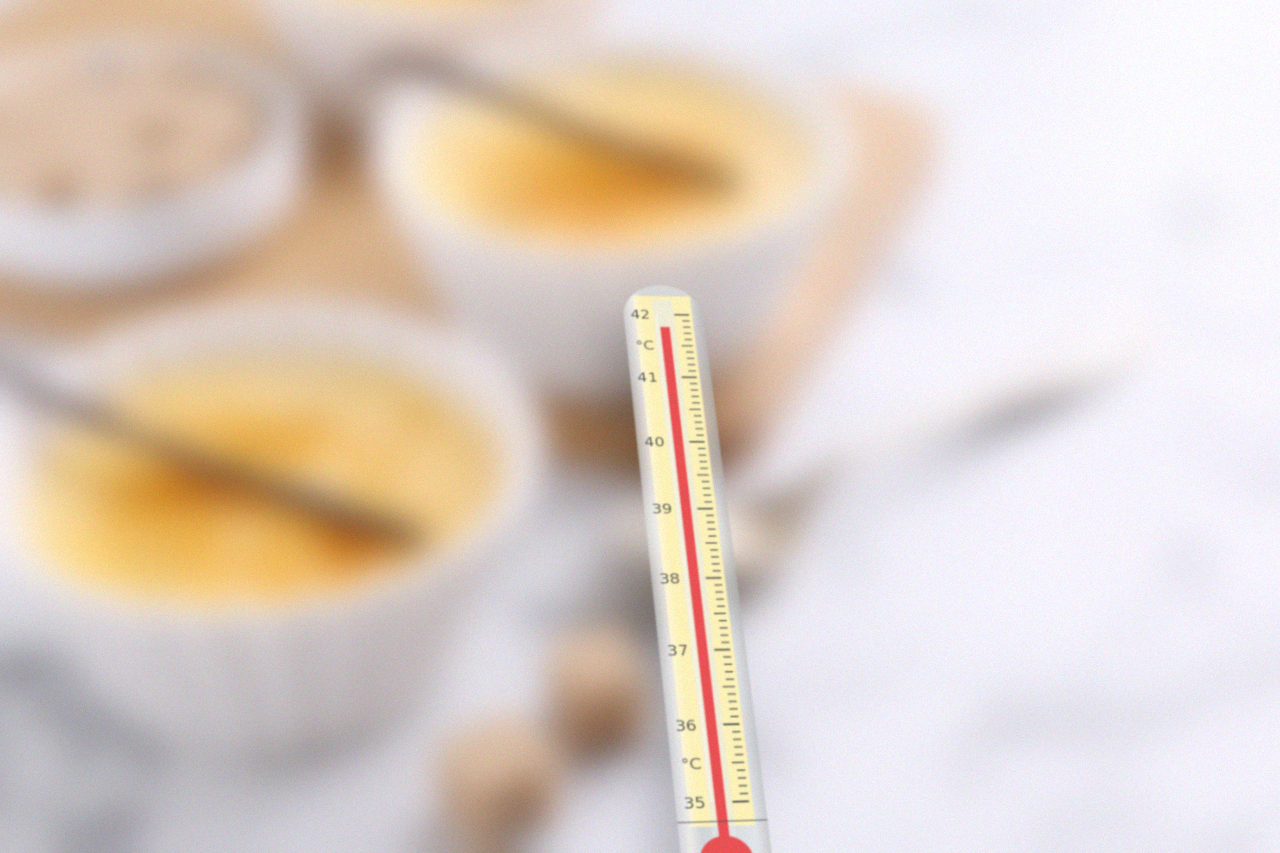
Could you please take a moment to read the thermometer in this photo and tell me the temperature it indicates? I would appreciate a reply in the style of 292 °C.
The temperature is 41.8 °C
